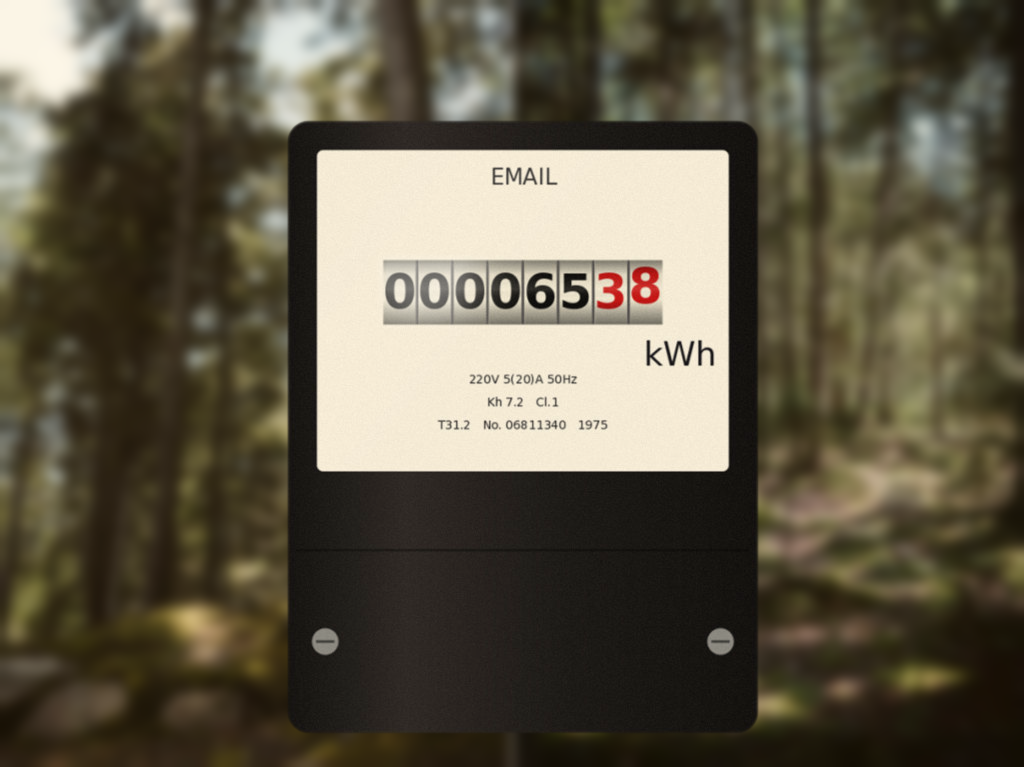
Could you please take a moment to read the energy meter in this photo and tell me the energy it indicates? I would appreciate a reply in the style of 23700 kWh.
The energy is 65.38 kWh
